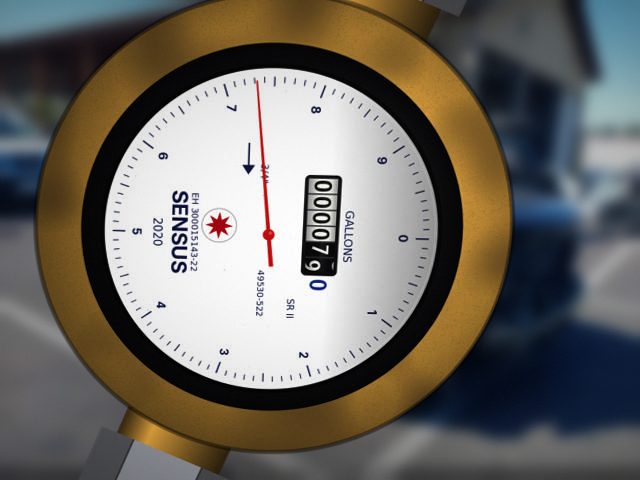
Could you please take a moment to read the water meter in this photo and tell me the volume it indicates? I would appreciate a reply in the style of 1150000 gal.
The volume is 787.3 gal
